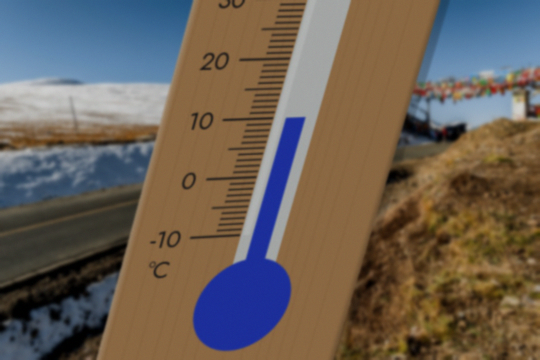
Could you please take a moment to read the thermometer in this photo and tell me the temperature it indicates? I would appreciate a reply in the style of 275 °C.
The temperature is 10 °C
